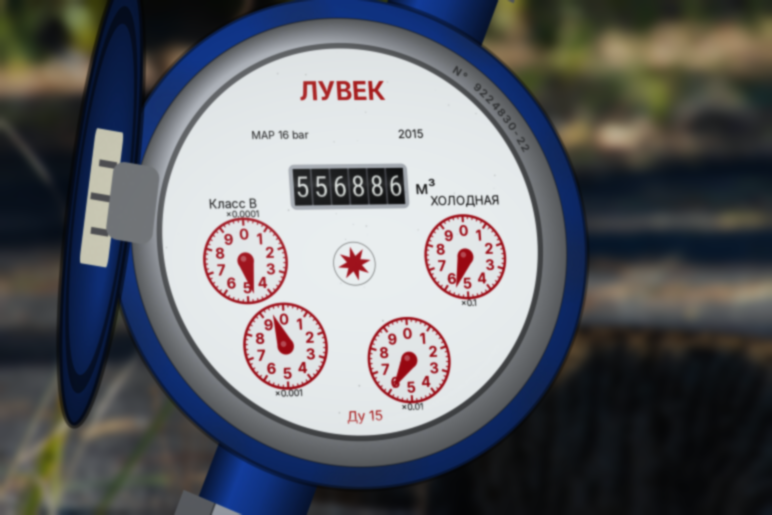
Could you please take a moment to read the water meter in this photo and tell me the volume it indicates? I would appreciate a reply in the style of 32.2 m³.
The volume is 556886.5594 m³
